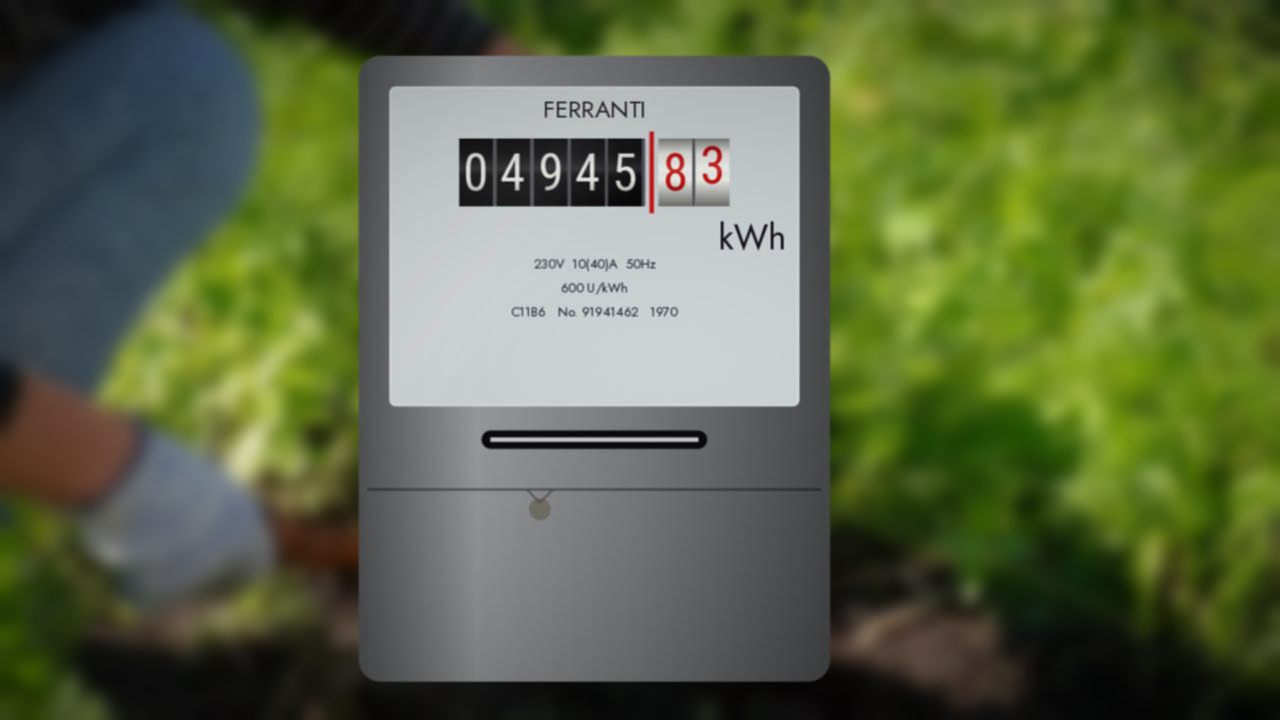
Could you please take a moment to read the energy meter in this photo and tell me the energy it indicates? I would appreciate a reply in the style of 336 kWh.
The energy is 4945.83 kWh
